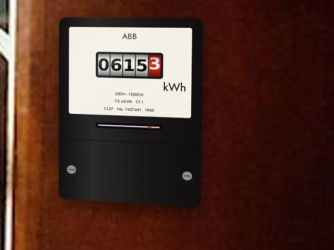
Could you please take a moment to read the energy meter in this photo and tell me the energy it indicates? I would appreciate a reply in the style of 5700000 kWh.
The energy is 615.3 kWh
